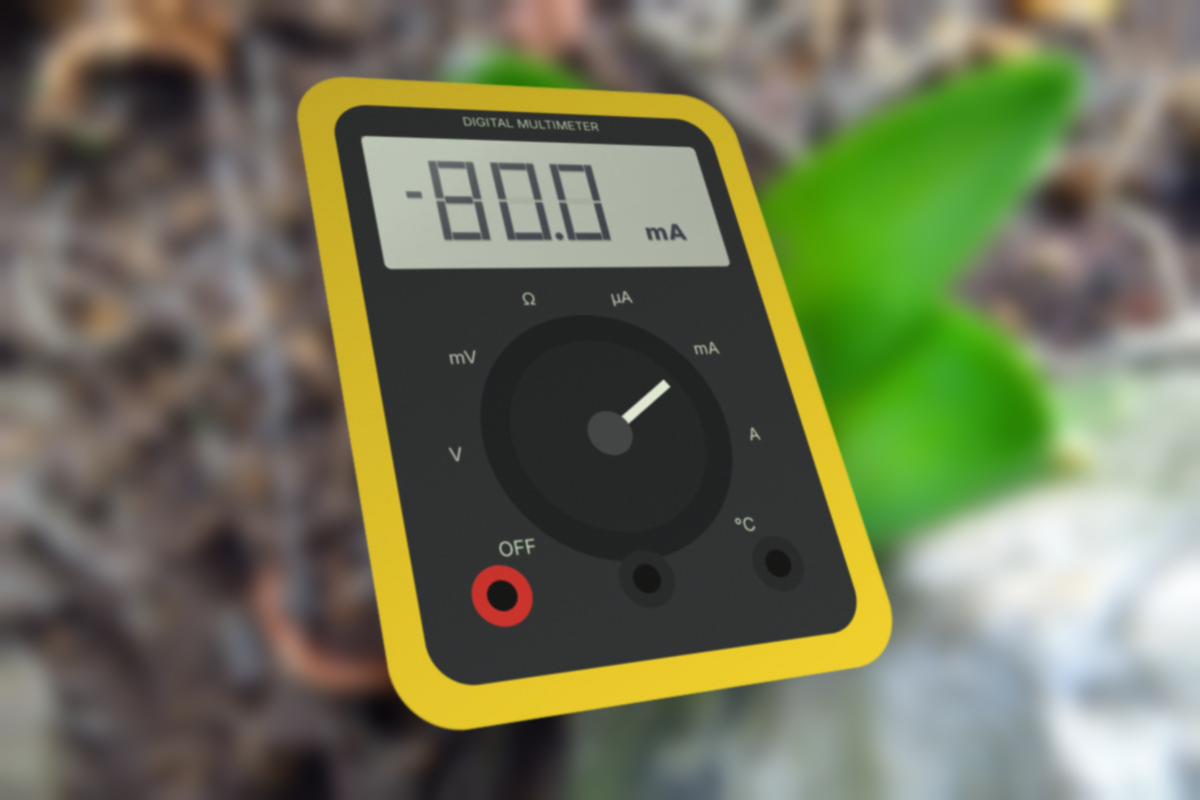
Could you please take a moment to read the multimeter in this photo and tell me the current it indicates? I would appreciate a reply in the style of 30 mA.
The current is -80.0 mA
